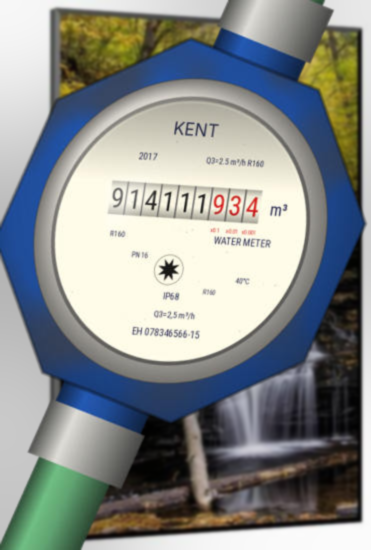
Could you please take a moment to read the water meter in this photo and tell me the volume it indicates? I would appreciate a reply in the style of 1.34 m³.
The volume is 914111.934 m³
